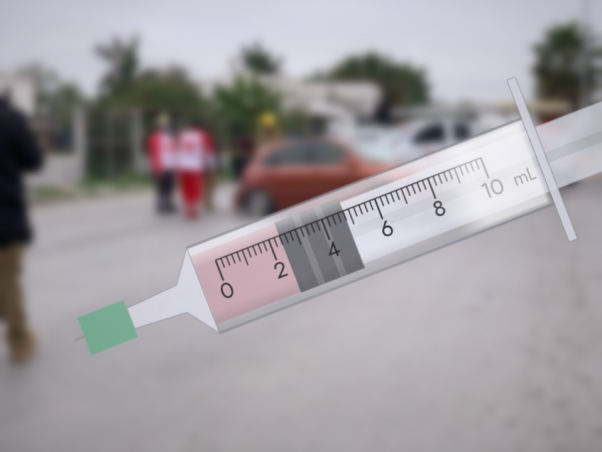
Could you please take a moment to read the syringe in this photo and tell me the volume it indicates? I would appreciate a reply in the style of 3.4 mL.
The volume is 2.4 mL
